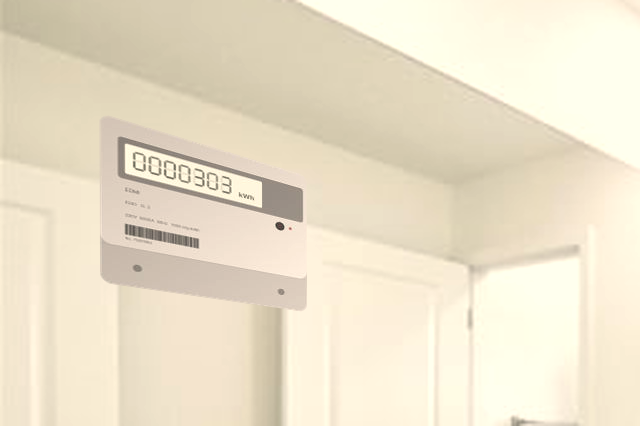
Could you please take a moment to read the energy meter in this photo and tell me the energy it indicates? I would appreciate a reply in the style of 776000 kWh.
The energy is 303 kWh
